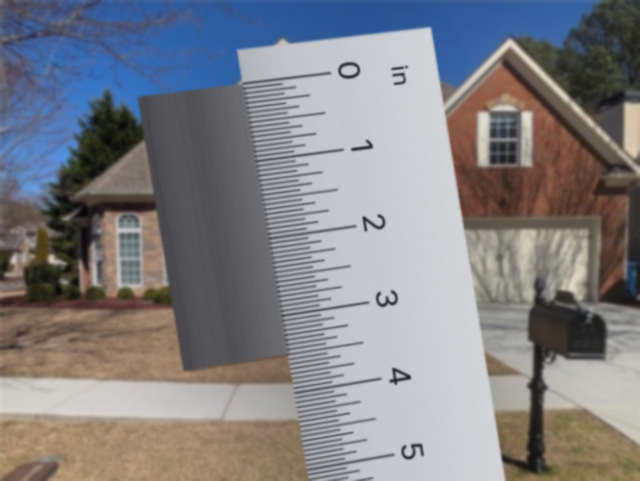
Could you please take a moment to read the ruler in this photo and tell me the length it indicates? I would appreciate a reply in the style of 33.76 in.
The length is 3.5 in
